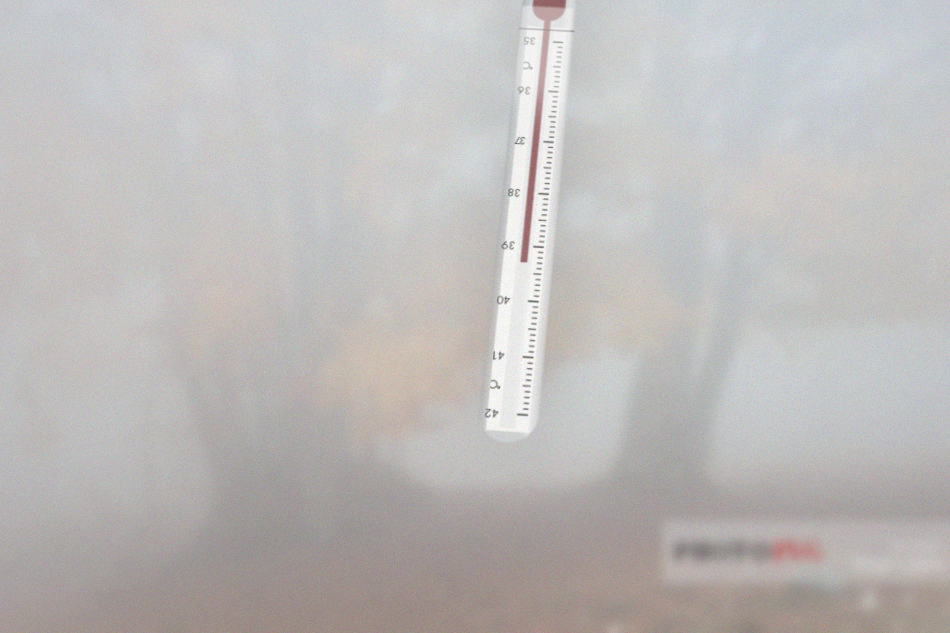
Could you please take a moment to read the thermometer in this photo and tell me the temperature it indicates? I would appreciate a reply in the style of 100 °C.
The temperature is 39.3 °C
